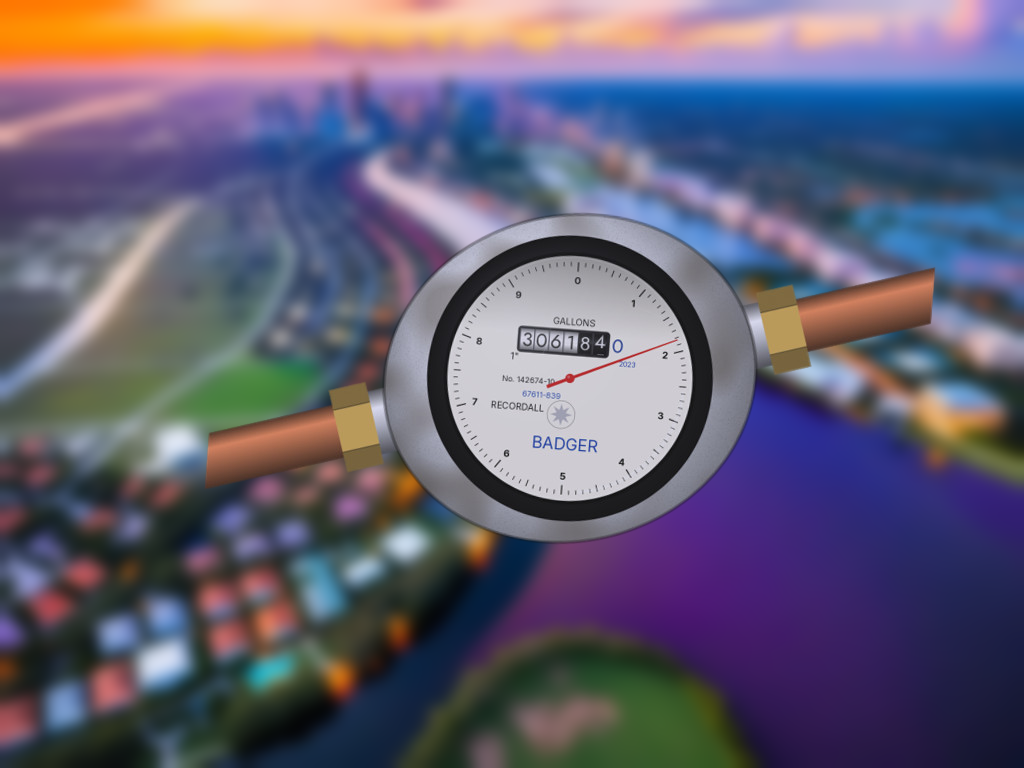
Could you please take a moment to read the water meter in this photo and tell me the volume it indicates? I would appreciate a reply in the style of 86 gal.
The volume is 3061841.8 gal
